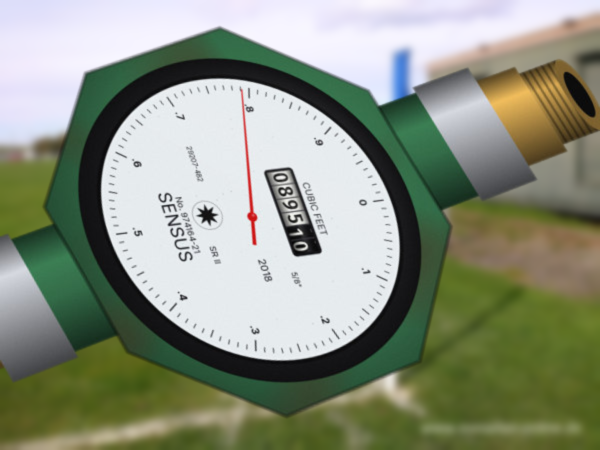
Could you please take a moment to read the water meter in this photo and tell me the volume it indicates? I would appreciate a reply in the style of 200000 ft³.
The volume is 89509.79 ft³
